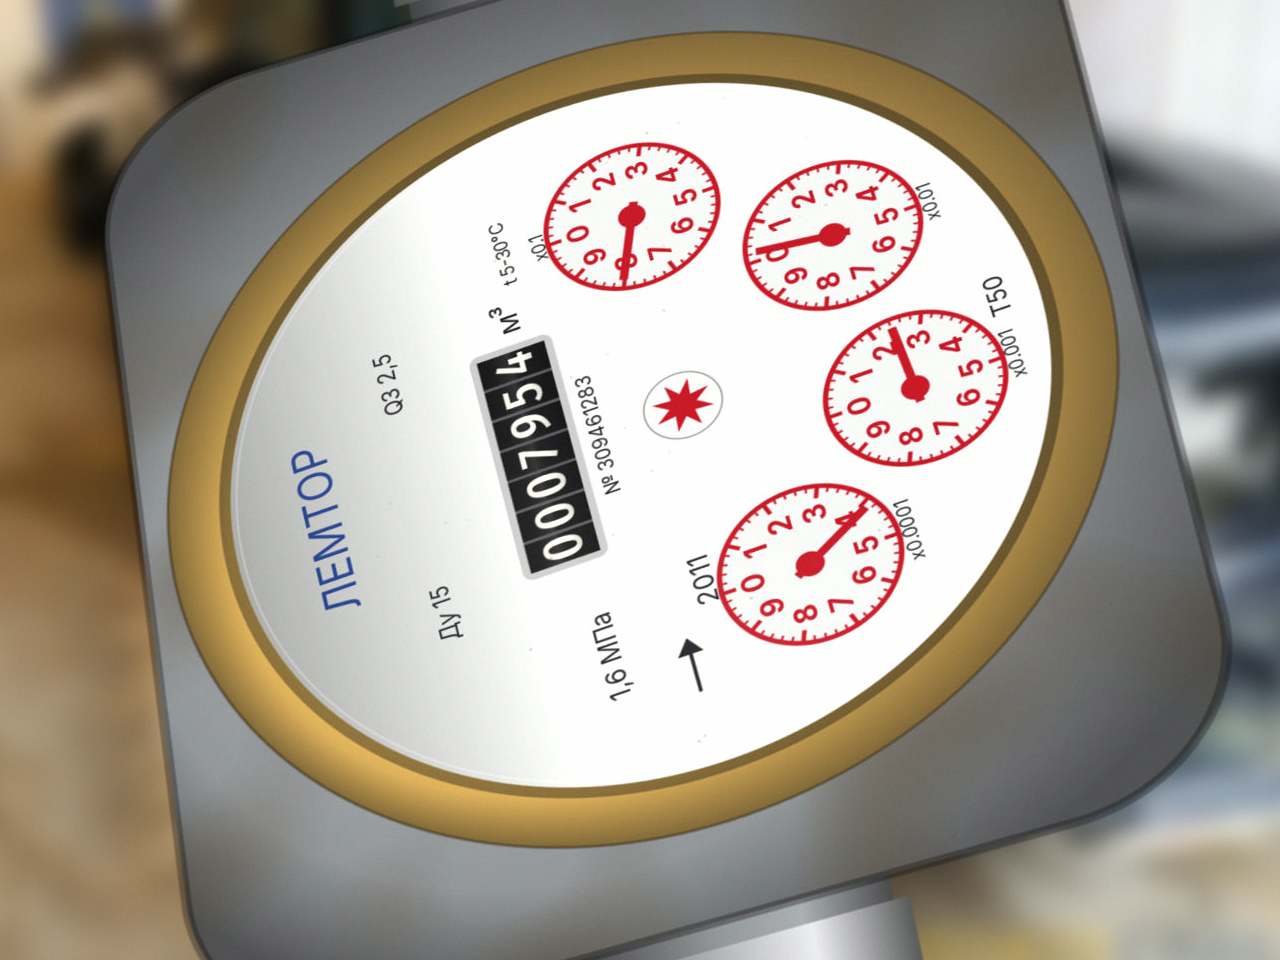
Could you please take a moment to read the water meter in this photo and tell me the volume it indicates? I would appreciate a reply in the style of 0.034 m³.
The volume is 7954.8024 m³
